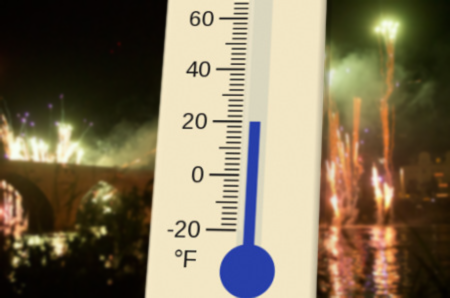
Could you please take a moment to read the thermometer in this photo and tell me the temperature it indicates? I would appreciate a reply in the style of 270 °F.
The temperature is 20 °F
